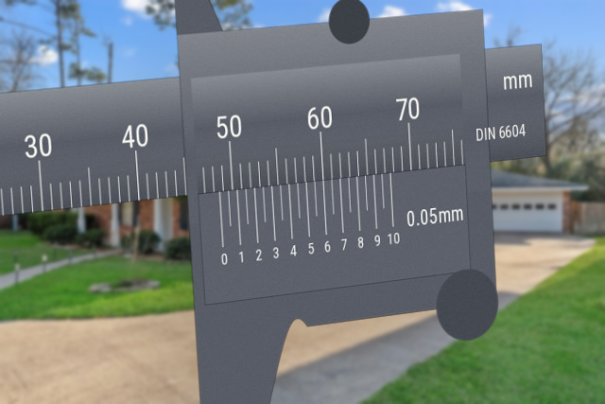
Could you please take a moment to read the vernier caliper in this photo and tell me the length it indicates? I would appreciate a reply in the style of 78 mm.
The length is 48.6 mm
